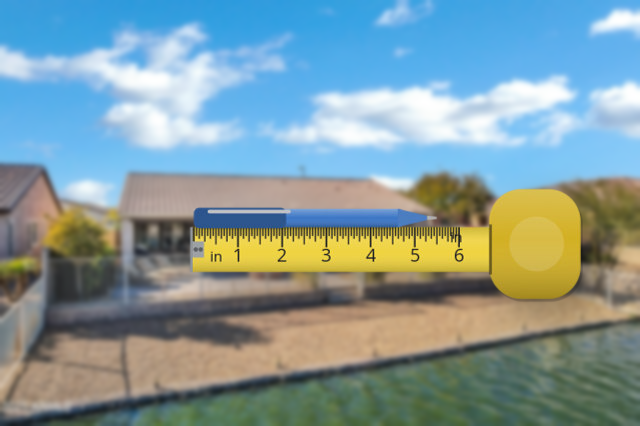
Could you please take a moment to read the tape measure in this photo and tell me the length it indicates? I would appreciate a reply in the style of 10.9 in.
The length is 5.5 in
